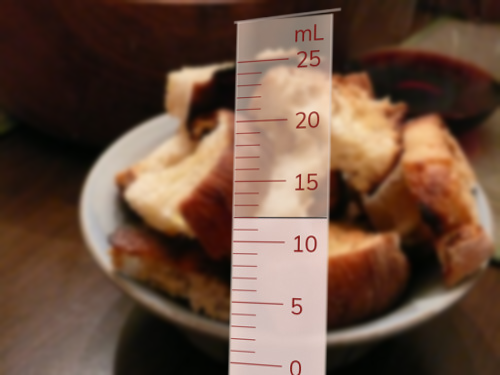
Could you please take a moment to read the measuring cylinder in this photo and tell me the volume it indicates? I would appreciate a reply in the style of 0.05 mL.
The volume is 12 mL
